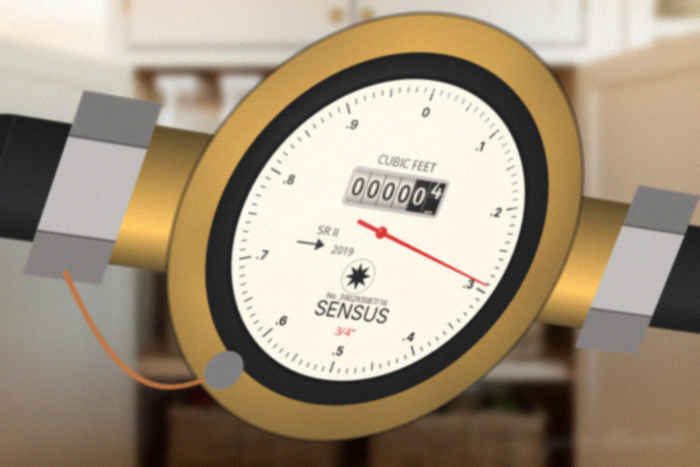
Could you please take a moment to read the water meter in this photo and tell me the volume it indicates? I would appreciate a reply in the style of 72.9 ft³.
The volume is 4.29 ft³
